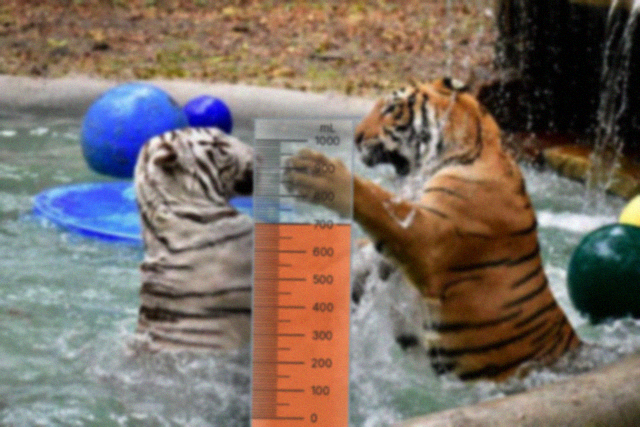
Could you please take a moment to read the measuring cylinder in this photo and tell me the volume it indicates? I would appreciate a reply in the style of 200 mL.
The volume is 700 mL
